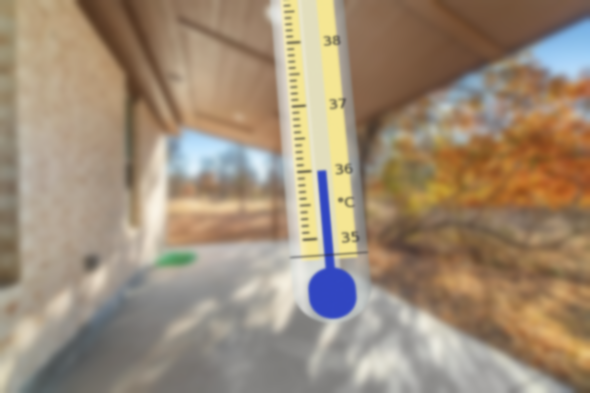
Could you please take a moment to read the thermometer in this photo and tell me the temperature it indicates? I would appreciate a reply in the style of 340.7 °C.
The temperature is 36 °C
